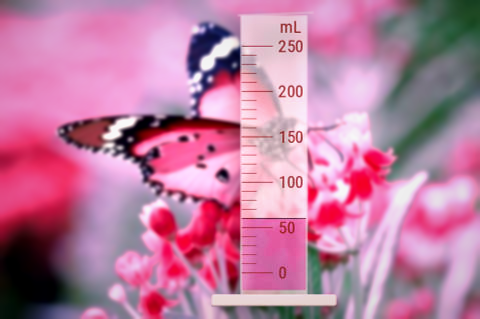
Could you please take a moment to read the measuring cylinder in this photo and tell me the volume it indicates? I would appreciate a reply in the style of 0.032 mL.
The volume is 60 mL
